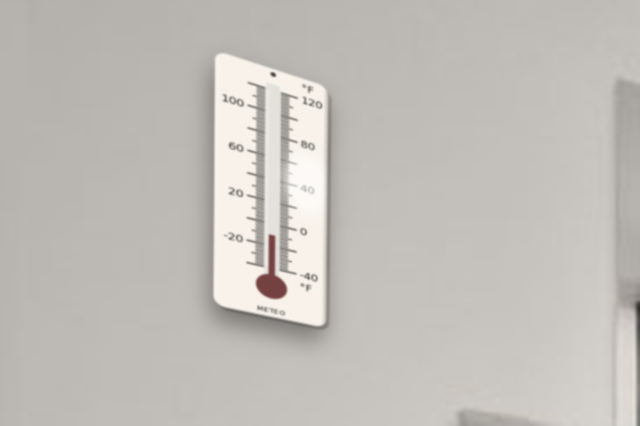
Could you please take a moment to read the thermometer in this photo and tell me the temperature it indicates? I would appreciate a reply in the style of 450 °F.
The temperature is -10 °F
